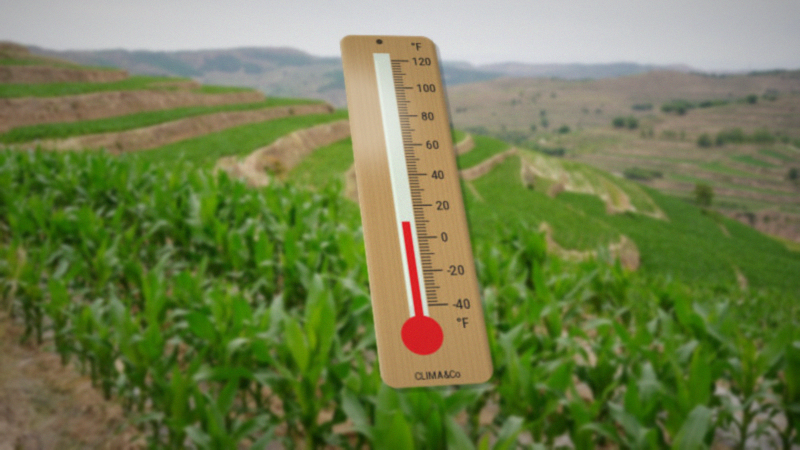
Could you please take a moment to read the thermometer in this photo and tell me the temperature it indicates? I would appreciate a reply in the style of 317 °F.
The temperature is 10 °F
